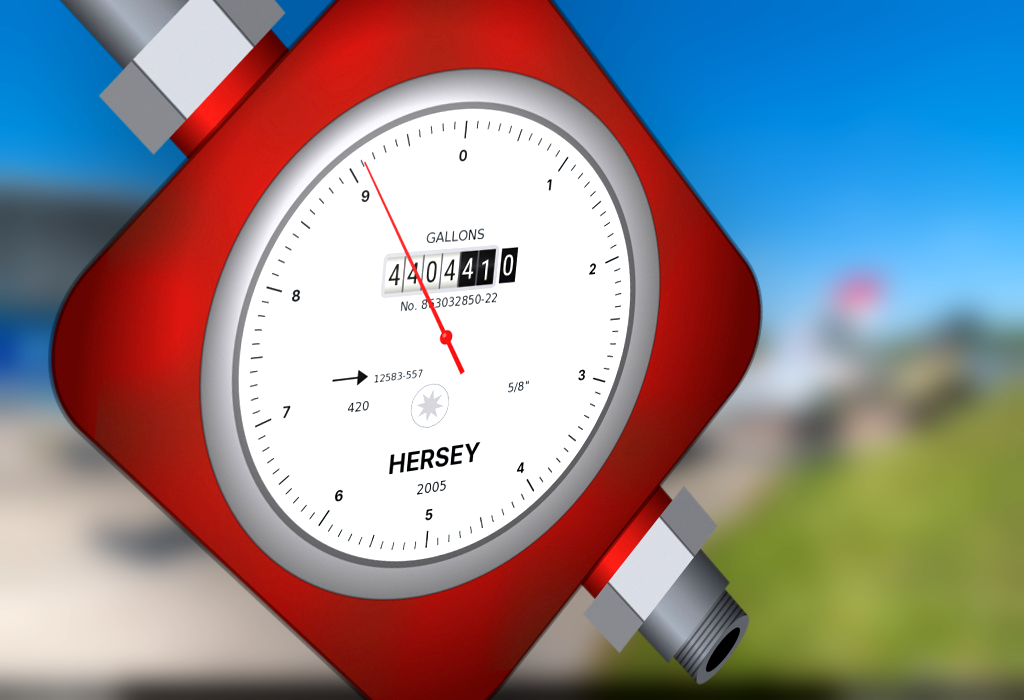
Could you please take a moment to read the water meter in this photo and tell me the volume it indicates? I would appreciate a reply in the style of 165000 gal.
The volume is 4404409.1 gal
